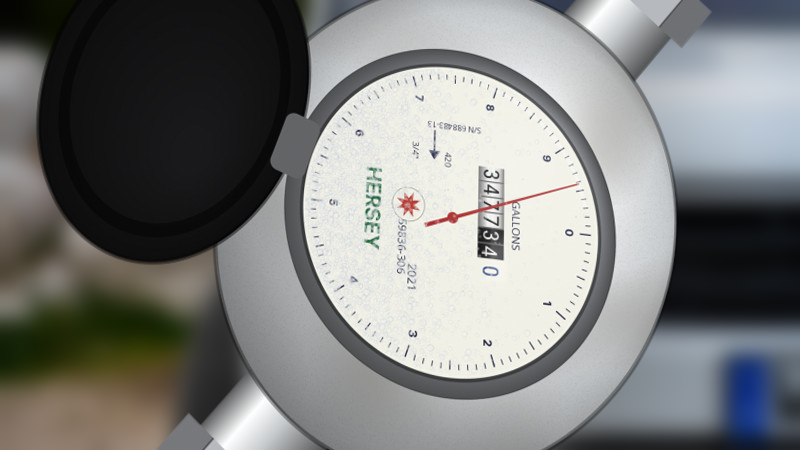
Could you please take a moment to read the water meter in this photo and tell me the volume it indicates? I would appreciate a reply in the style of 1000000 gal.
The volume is 3477339.4 gal
